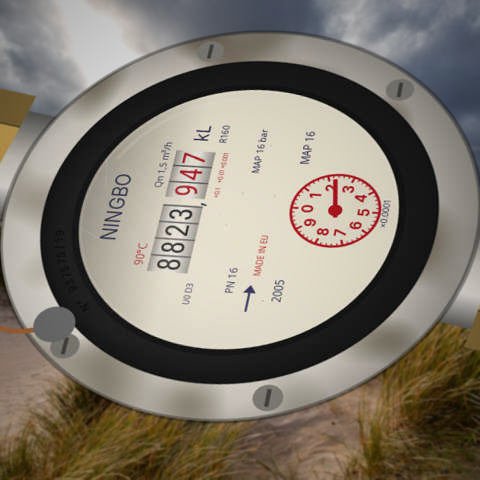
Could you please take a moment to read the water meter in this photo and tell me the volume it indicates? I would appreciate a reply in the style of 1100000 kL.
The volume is 8823.9472 kL
